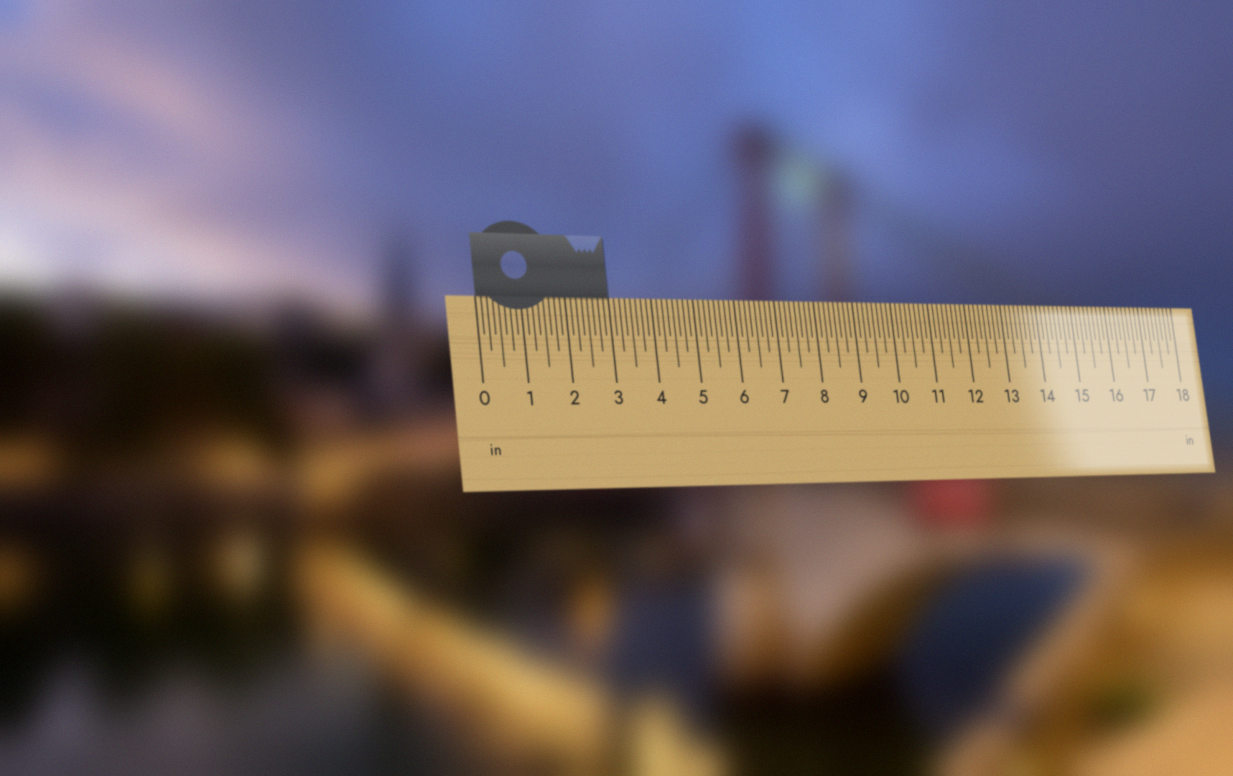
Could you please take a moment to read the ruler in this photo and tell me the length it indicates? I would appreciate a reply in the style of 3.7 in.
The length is 3 in
